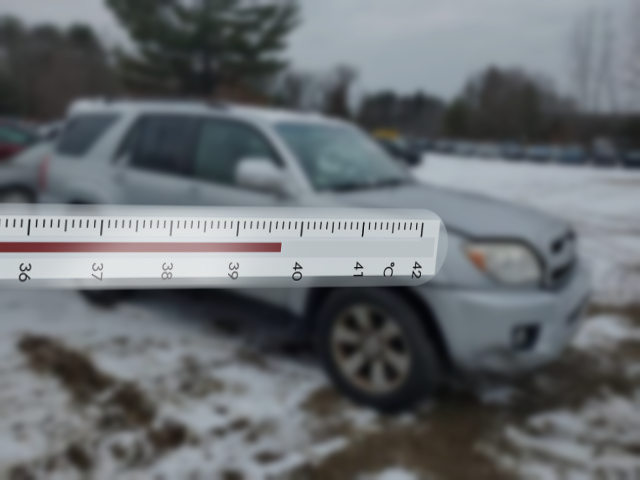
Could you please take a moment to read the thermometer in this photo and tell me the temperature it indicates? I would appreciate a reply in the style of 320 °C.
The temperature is 39.7 °C
